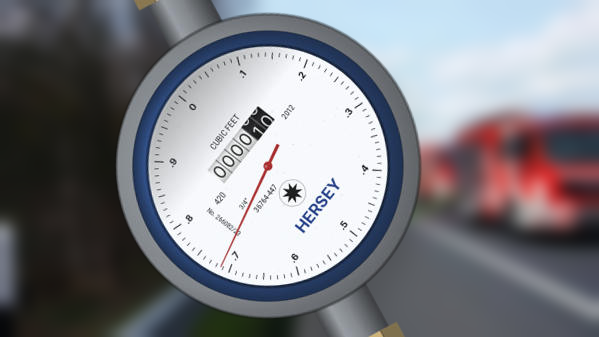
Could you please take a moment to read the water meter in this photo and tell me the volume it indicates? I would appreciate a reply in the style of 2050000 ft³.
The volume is 9.71 ft³
